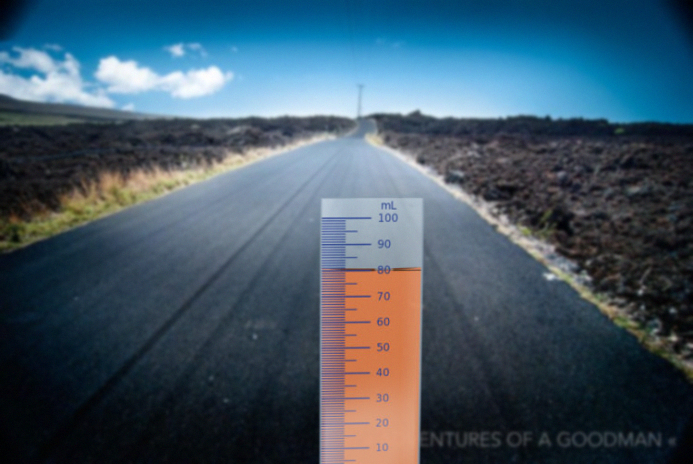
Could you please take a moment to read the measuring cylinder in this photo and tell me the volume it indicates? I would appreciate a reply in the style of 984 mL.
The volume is 80 mL
